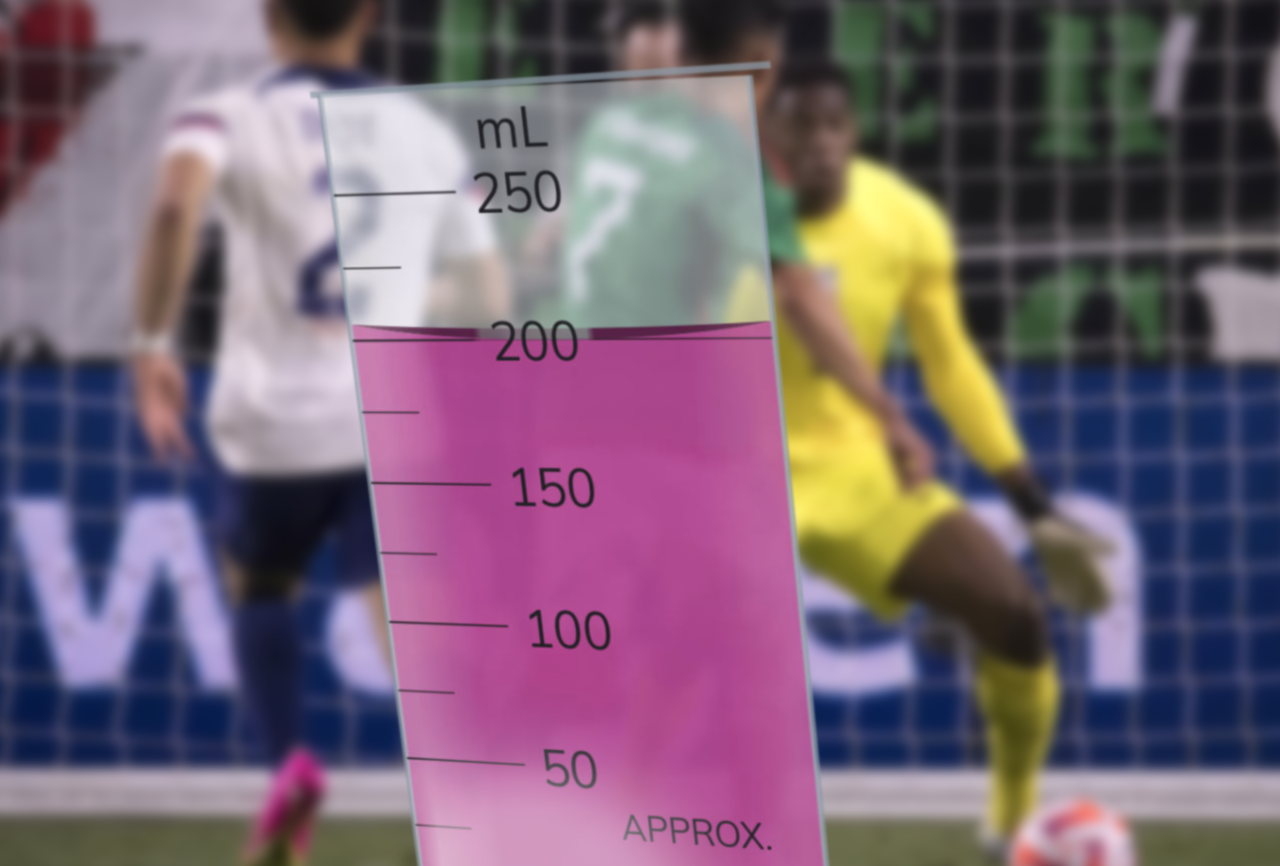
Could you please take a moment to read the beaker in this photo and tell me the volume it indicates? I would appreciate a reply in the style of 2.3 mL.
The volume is 200 mL
